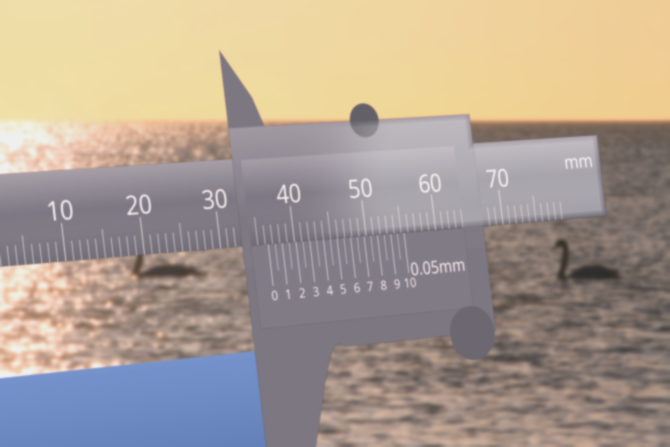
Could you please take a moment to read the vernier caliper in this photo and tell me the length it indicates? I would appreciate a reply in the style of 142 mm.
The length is 36.4 mm
